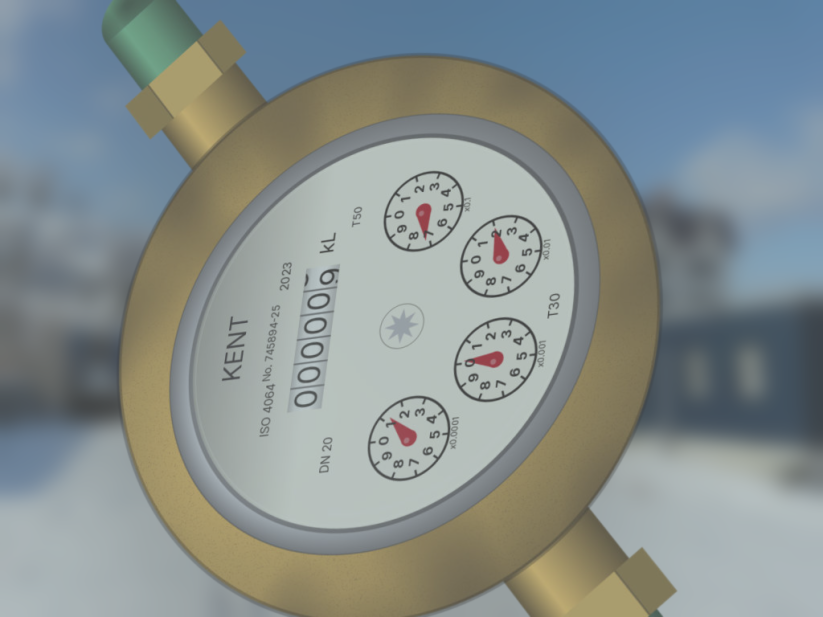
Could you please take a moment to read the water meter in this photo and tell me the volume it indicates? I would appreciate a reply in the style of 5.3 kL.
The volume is 8.7201 kL
